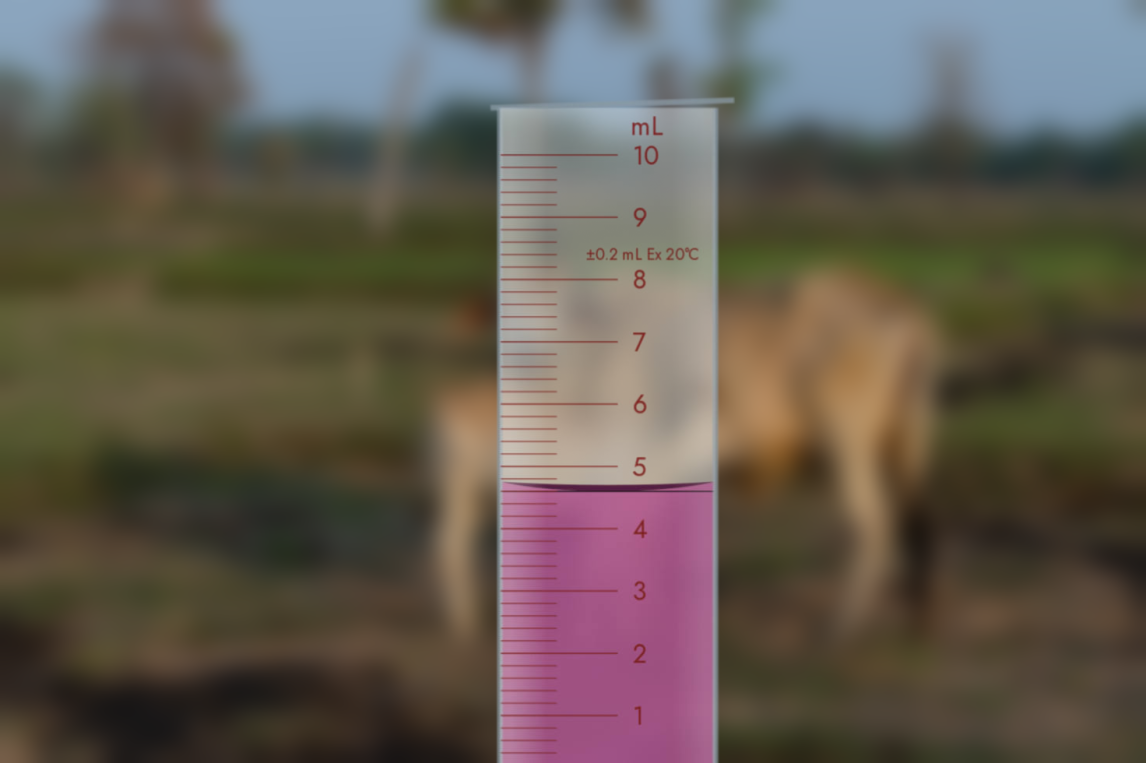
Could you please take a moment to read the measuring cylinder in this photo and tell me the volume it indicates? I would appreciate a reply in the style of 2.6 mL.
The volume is 4.6 mL
